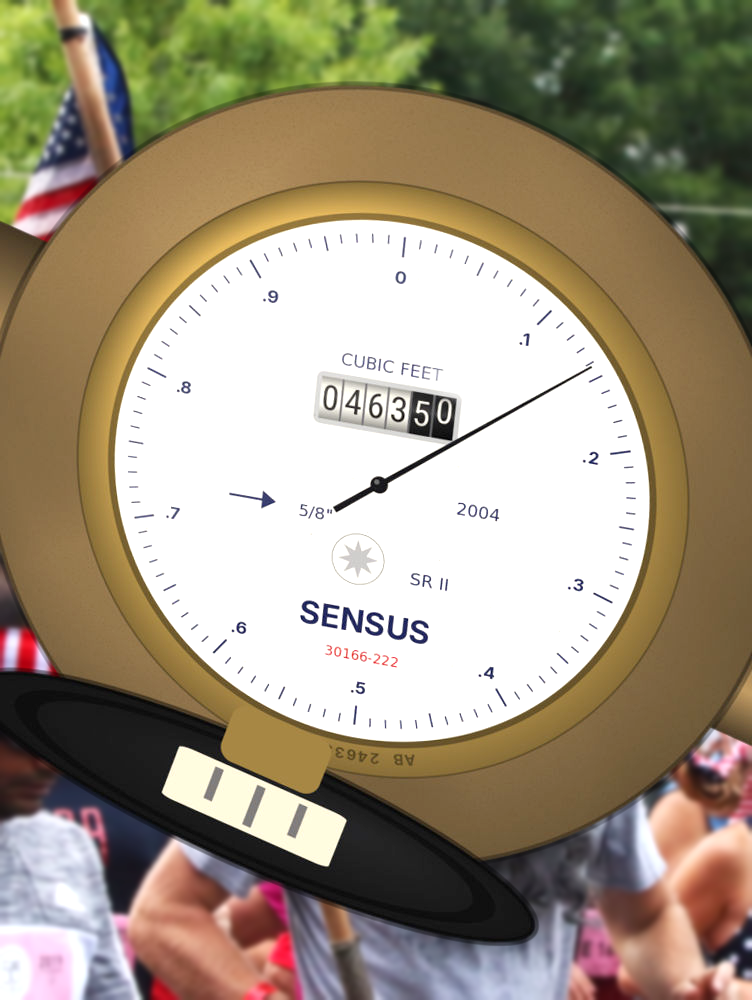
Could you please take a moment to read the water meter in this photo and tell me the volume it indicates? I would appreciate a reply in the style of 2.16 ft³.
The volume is 46350.14 ft³
